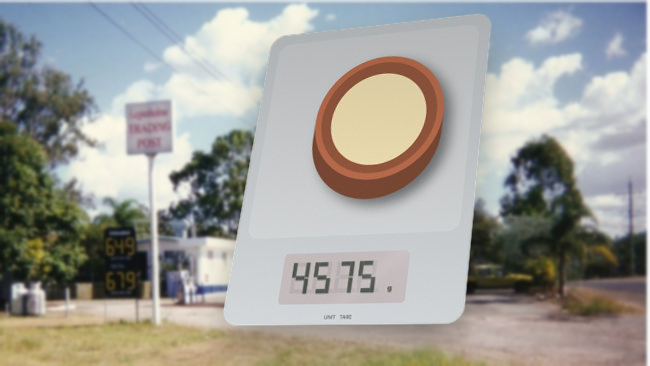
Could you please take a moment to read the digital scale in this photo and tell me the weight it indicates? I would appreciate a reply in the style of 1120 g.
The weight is 4575 g
